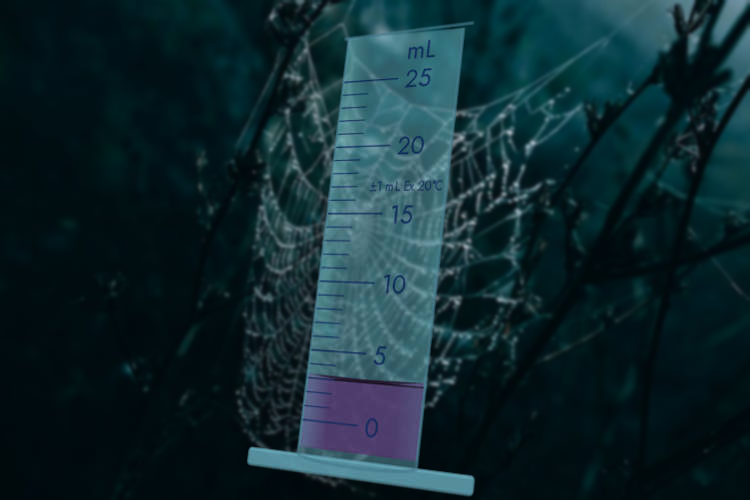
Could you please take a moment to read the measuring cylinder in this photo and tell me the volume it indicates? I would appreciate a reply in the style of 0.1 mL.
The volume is 3 mL
